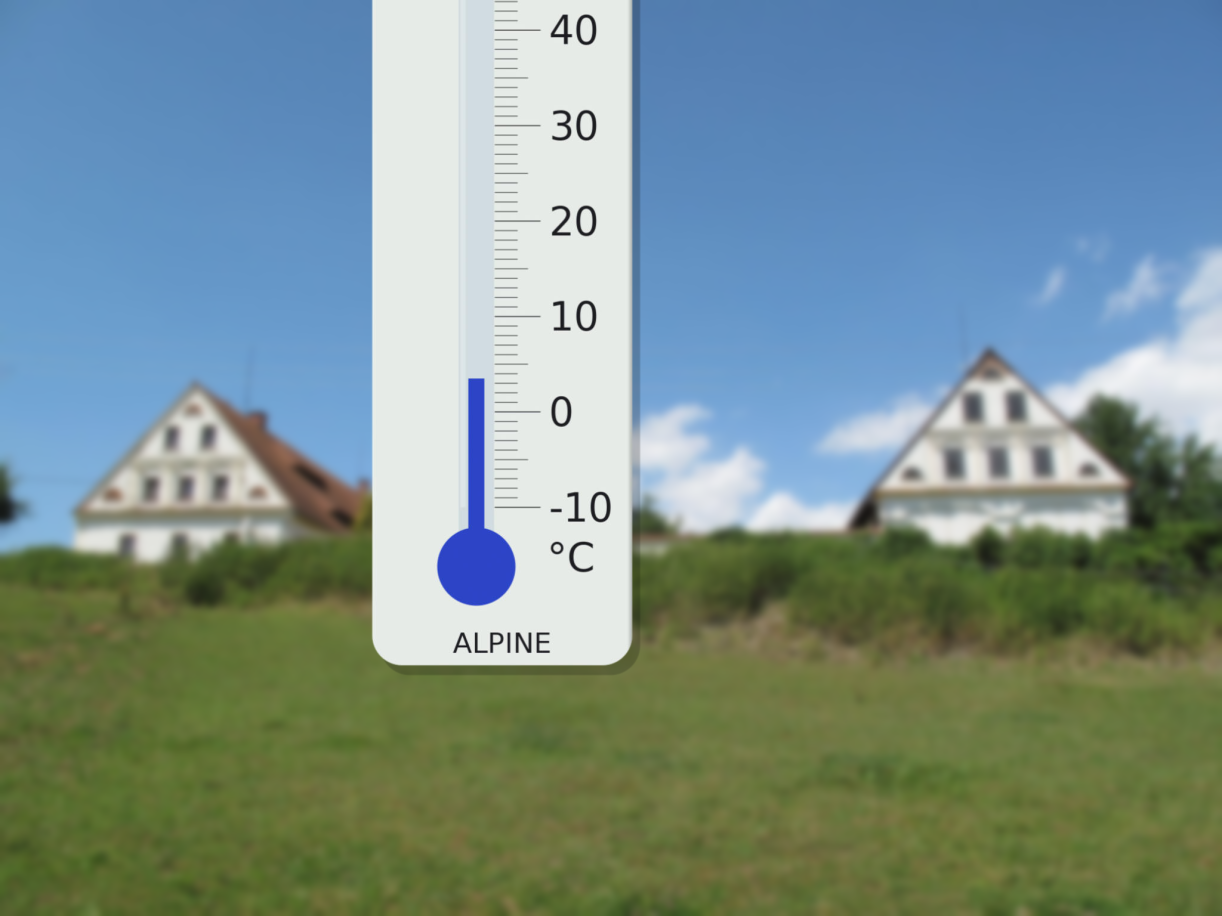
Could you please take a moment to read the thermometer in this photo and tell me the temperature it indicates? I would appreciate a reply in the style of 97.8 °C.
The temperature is 3.5 °C
